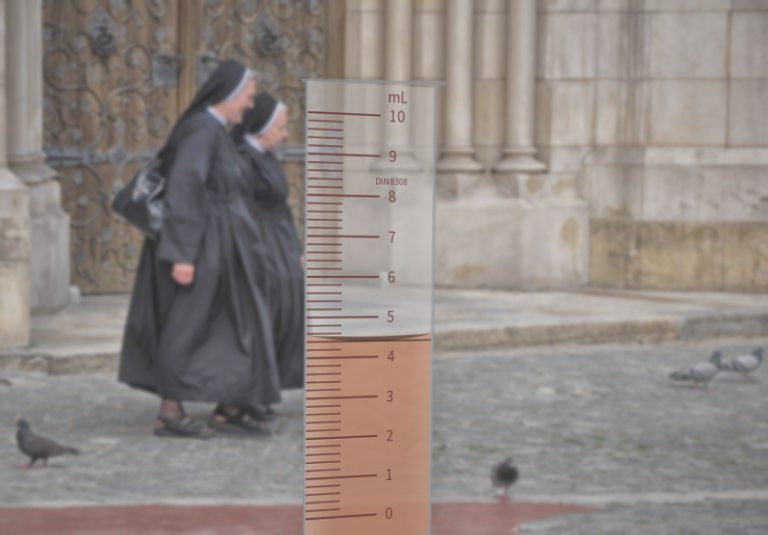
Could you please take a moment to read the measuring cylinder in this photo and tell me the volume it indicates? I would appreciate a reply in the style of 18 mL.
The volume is 4.4 mL
